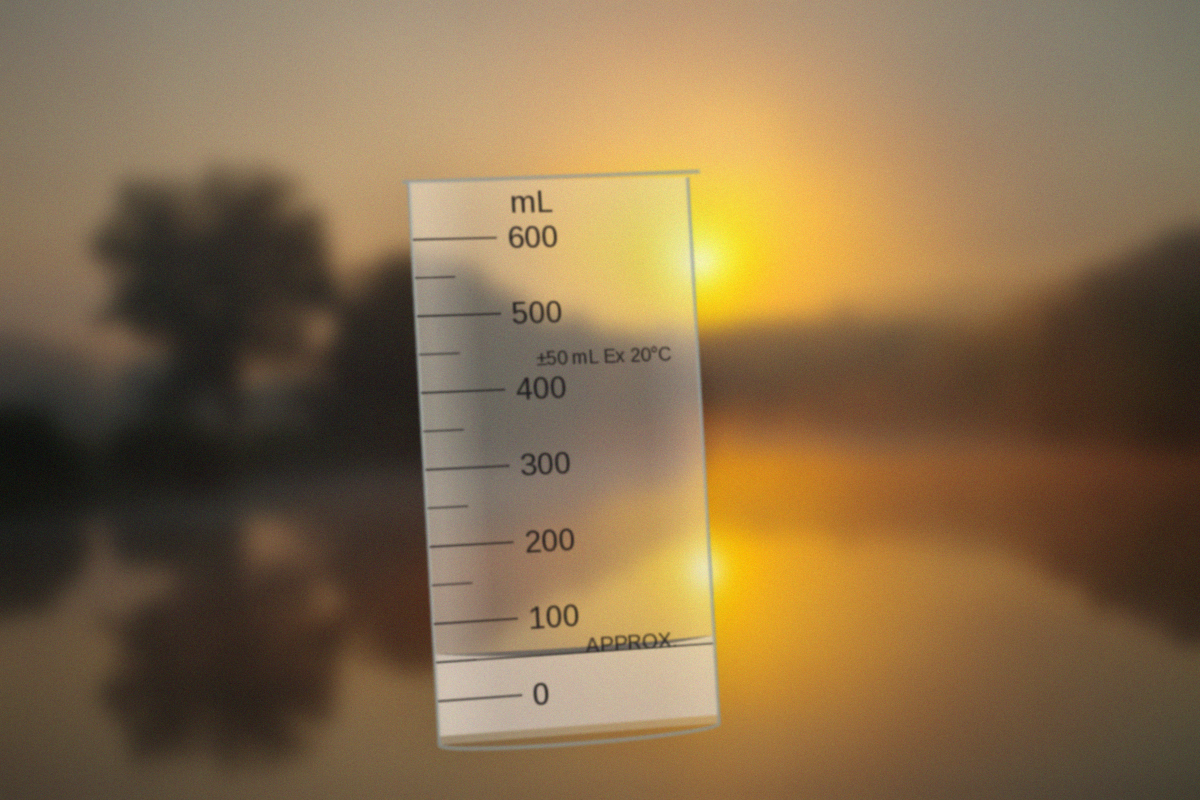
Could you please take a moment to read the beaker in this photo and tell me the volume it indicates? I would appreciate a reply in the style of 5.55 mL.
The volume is 50 mL
